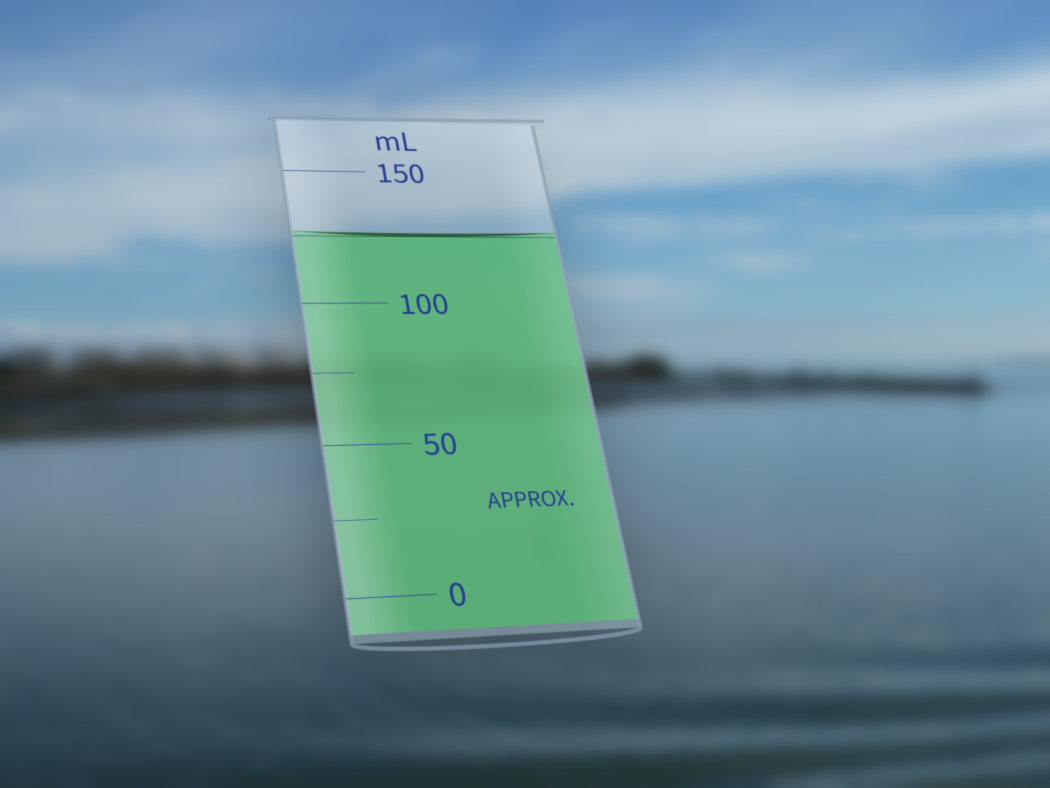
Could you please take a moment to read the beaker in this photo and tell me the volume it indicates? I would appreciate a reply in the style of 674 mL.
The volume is 125 mL
